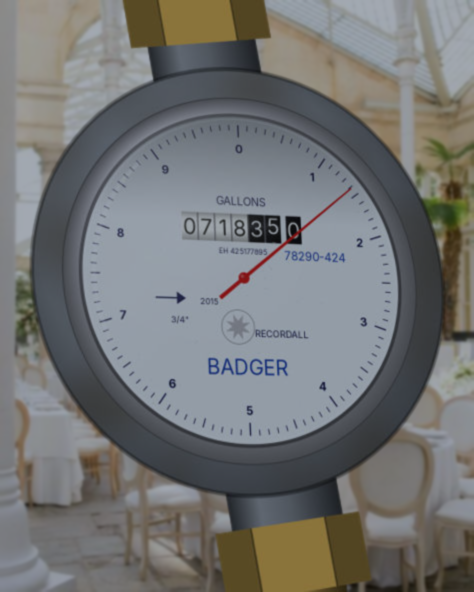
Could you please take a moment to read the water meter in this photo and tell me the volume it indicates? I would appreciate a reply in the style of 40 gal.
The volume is 718351.4 gal
